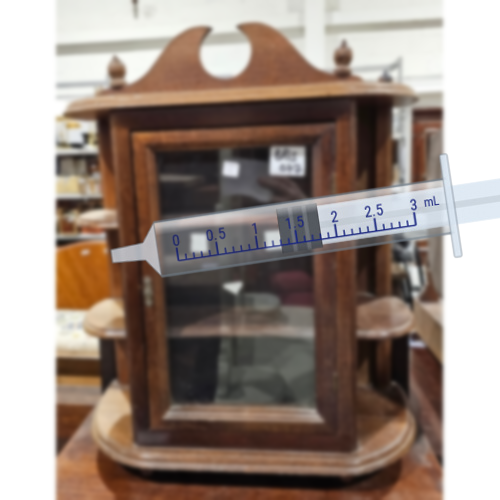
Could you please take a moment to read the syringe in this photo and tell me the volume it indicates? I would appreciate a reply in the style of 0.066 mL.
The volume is 1.3 mL
